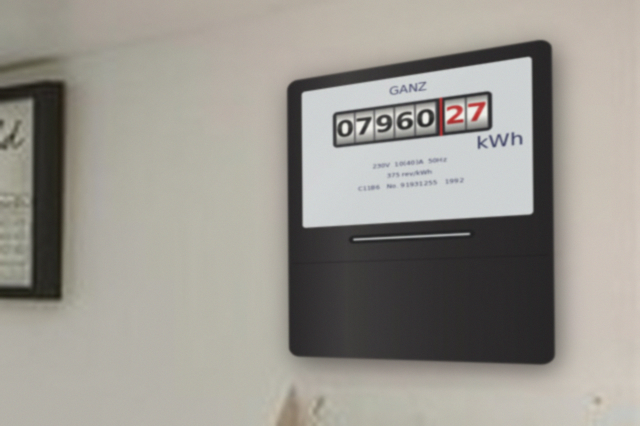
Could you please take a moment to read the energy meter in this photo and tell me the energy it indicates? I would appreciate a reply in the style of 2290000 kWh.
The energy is 7960.27 kWh
